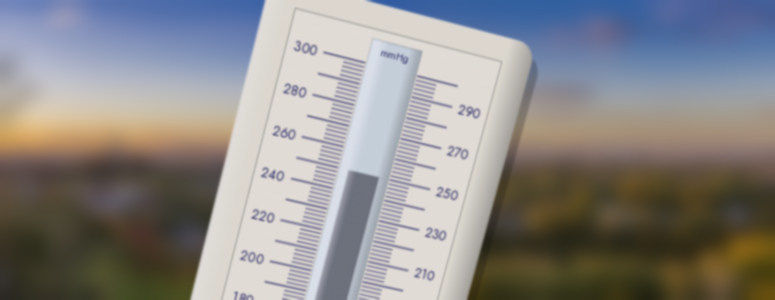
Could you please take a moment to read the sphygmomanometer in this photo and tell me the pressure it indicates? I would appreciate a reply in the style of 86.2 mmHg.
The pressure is 250 mmHg
